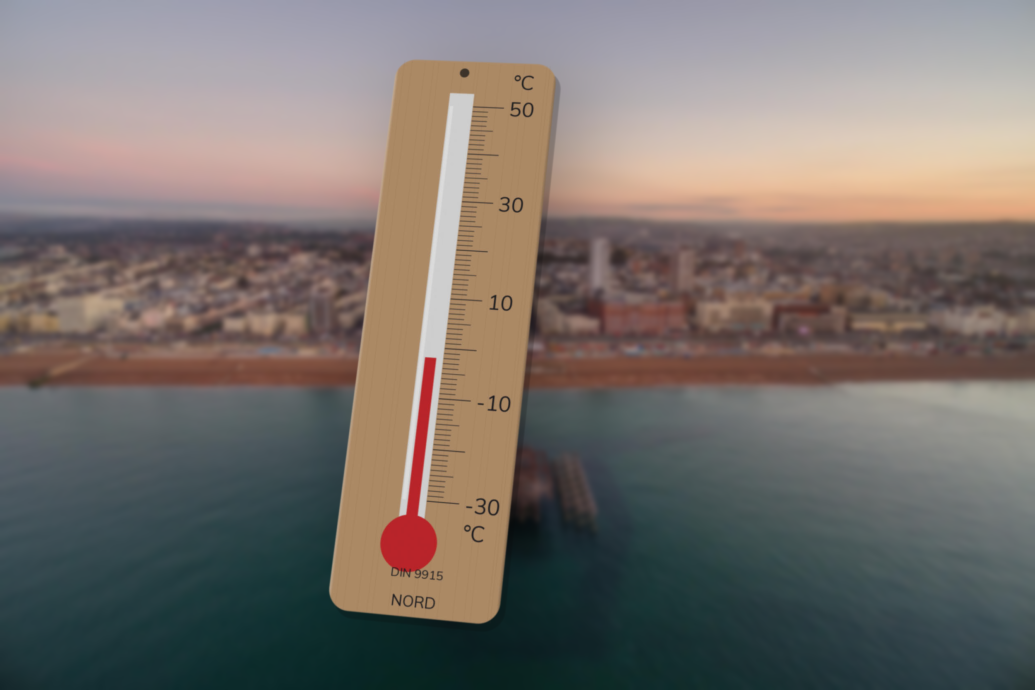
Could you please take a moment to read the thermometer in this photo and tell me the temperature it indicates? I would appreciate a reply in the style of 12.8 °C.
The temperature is -2 °C
